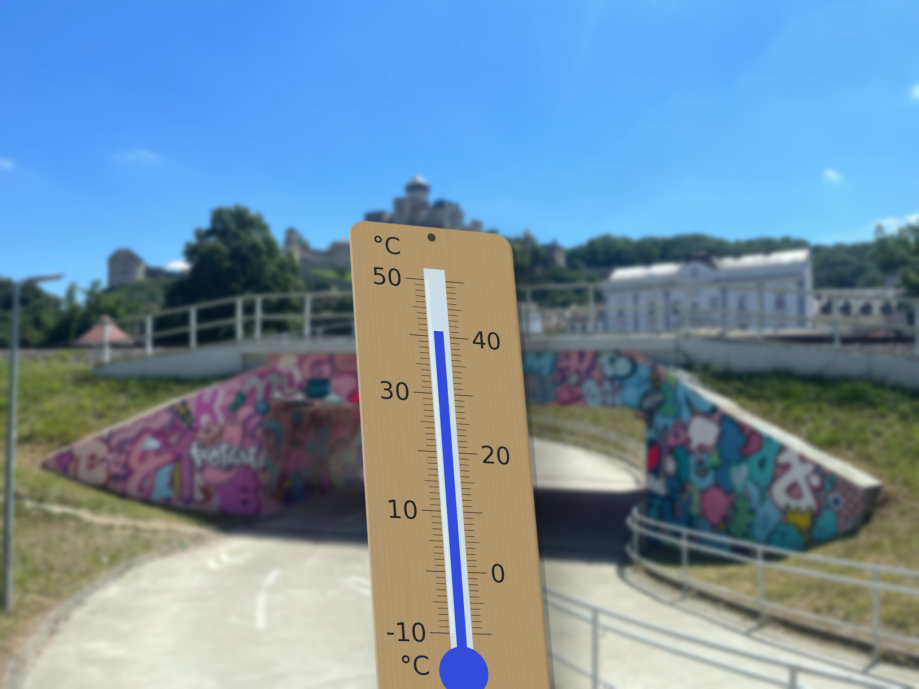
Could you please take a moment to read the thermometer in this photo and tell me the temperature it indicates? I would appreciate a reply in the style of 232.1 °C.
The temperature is 41 °C
